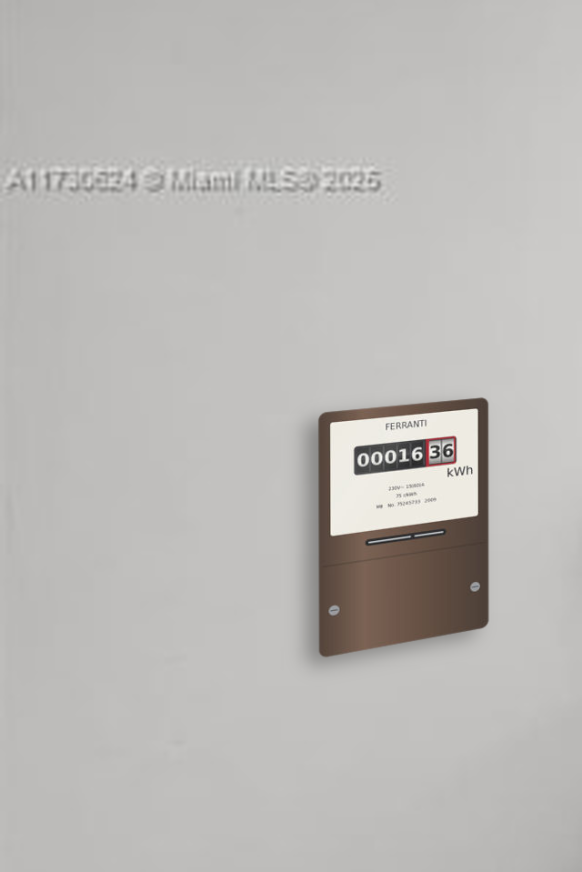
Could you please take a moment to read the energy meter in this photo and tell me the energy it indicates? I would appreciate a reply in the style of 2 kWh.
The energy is 16.36 kWh
